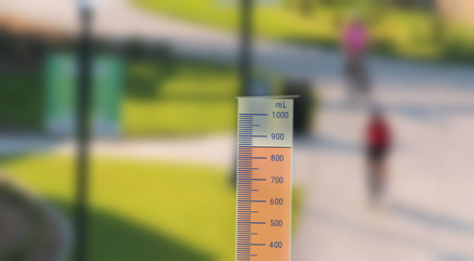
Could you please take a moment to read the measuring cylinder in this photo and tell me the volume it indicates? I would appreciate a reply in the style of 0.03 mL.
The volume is 850 mL
